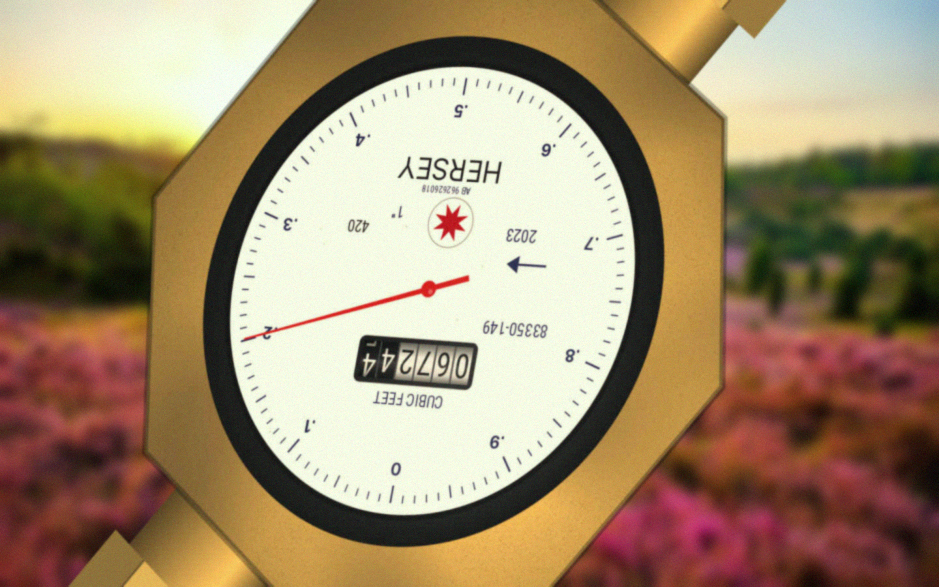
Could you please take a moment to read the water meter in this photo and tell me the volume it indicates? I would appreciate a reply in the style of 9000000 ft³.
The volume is 67244.20 ft³
